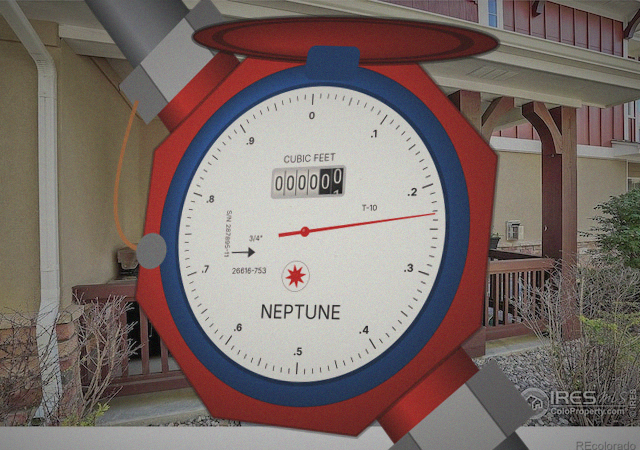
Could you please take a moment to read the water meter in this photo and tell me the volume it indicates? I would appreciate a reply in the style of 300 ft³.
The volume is 0.23 ft³
